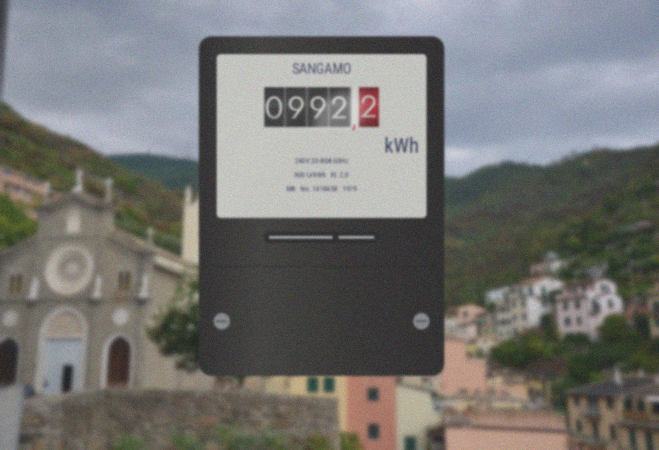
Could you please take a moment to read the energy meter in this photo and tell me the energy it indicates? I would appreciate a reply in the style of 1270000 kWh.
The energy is 992.2 kWh
